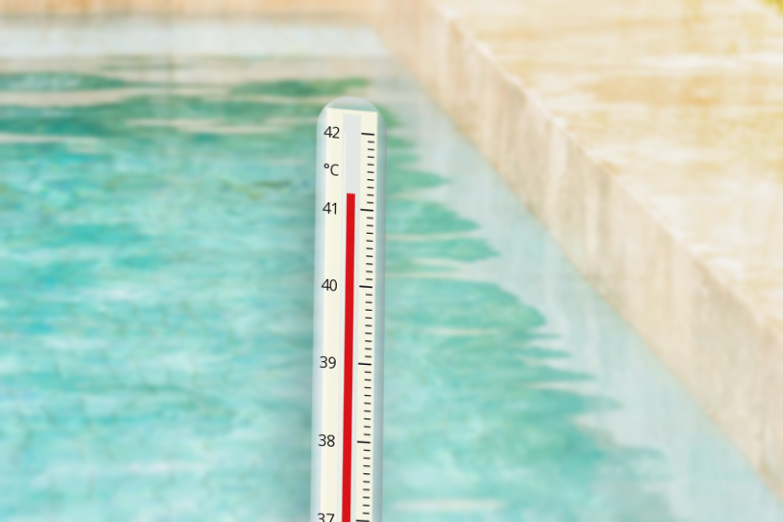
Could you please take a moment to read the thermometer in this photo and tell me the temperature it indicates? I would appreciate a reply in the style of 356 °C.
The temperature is 41.2 °C
